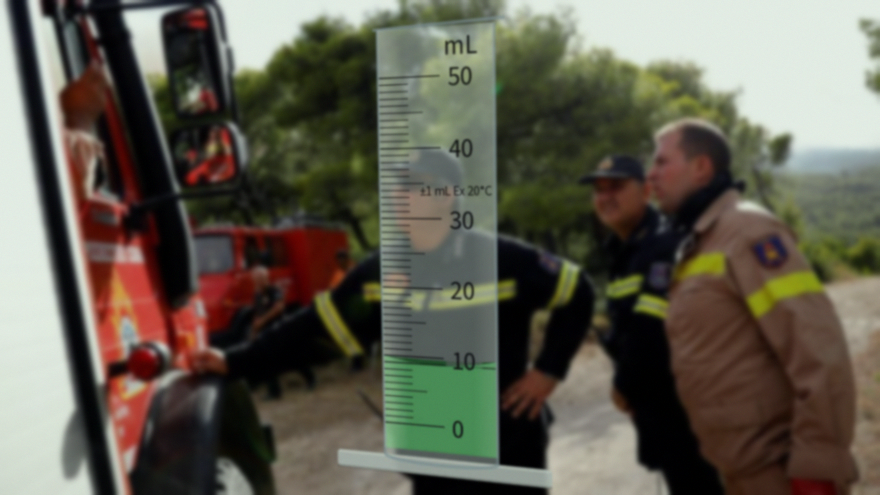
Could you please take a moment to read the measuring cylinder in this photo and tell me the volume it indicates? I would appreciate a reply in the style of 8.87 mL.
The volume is 9 mL
